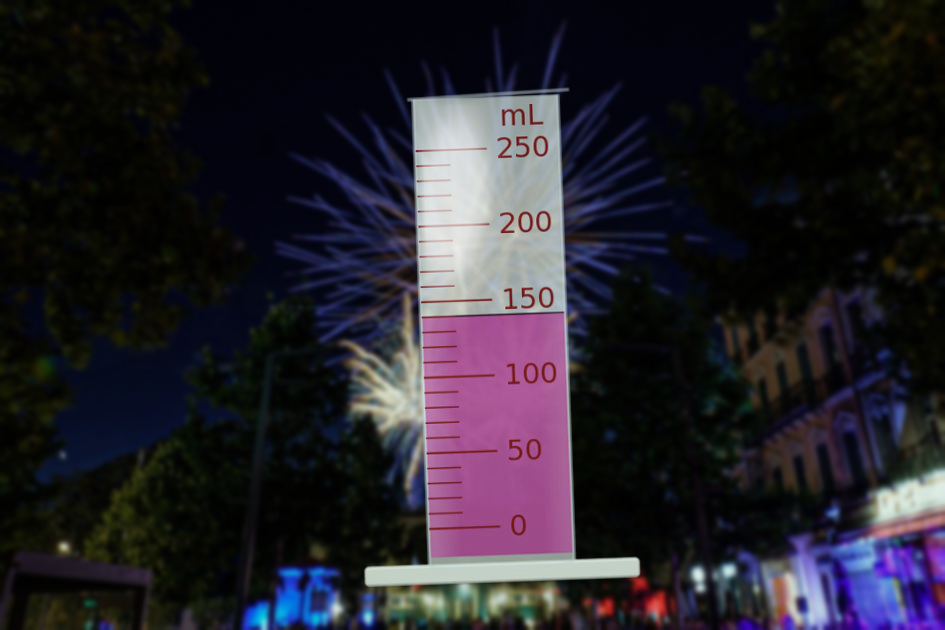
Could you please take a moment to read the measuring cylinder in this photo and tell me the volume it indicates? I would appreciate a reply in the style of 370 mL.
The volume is 140 mL
